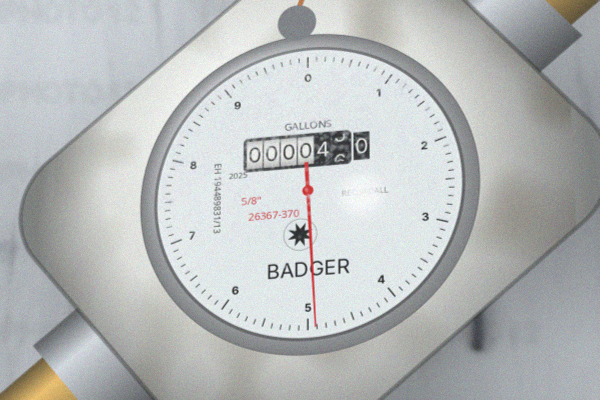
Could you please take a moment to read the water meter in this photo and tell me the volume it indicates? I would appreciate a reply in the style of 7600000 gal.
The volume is 454.9 gal
